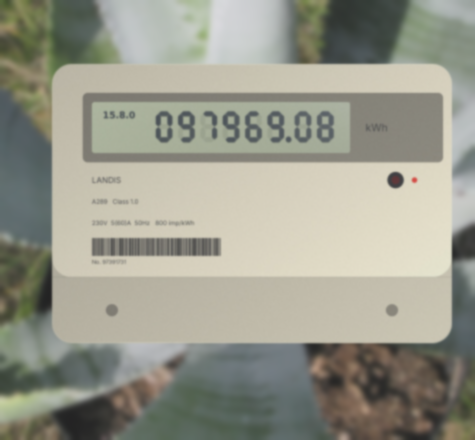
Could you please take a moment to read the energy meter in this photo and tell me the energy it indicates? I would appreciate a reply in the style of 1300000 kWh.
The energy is 97969.08 kWh
